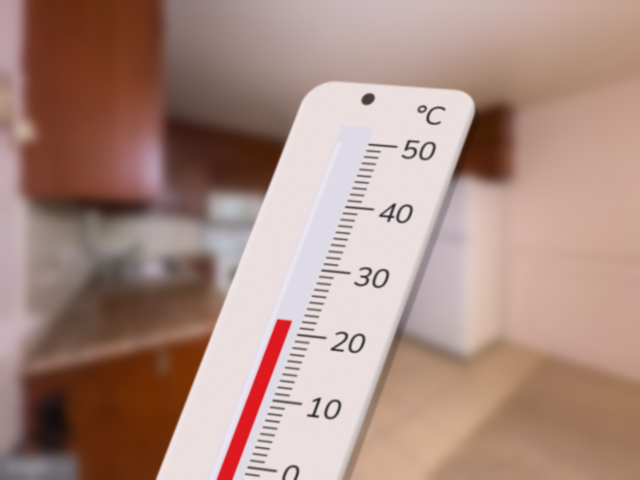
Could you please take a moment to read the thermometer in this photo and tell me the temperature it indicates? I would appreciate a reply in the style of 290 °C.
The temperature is 22 °C
